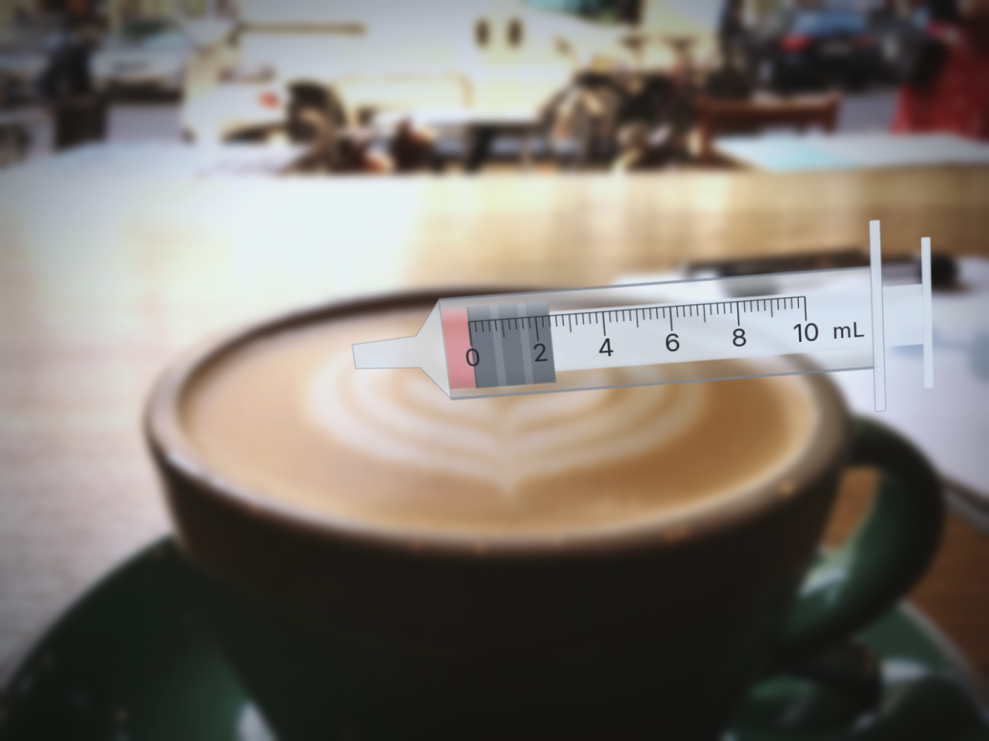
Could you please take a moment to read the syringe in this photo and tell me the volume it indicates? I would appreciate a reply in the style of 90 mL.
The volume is 0 mL
